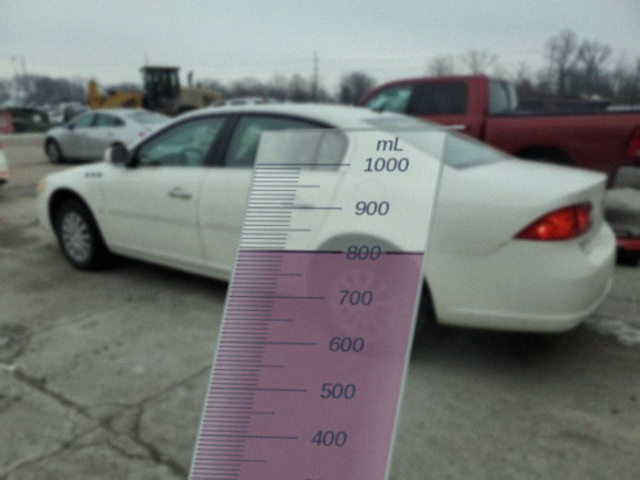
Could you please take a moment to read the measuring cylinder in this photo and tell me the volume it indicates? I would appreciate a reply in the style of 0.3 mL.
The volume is 800 mL
